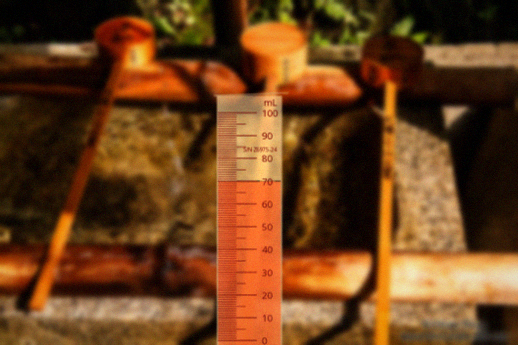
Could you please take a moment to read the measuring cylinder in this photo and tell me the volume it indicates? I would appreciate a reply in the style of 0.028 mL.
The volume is 70 mL
